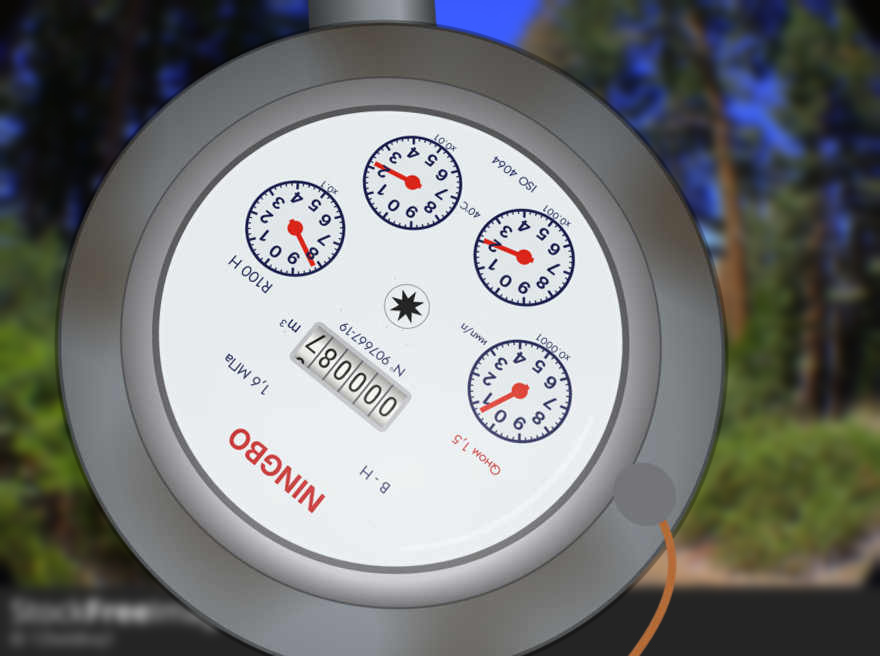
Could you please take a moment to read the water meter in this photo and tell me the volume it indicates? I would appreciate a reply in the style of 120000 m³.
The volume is 86.8220 m³
